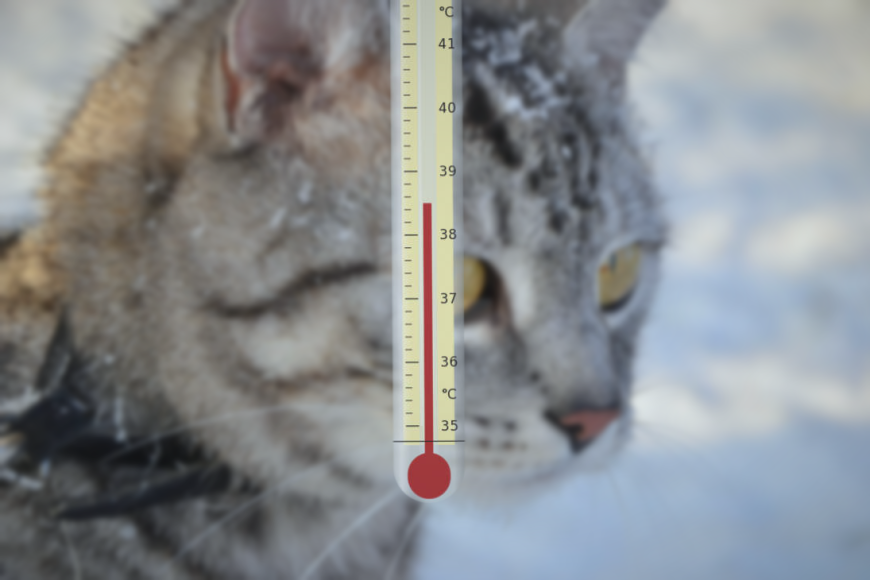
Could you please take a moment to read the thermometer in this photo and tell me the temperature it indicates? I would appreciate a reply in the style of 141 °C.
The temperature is 38.5 °C
